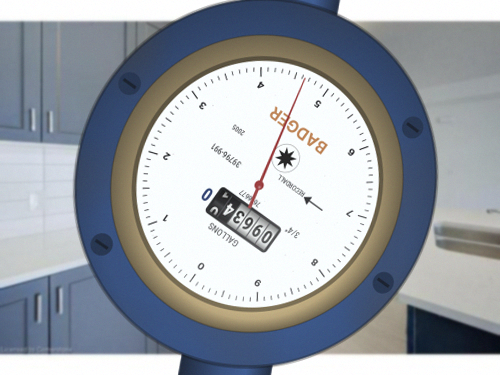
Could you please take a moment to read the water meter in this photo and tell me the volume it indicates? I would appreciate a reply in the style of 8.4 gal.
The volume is 963404.6 gal
